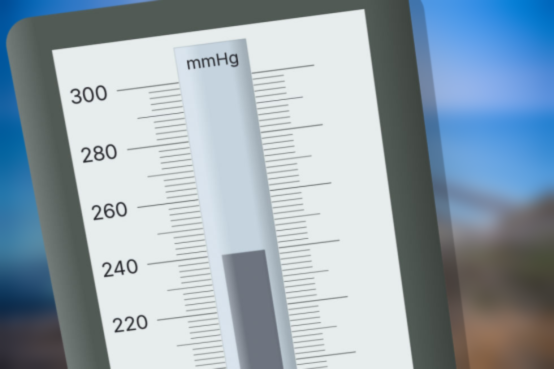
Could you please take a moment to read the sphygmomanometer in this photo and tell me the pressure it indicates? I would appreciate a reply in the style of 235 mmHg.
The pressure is 240 mmHg
